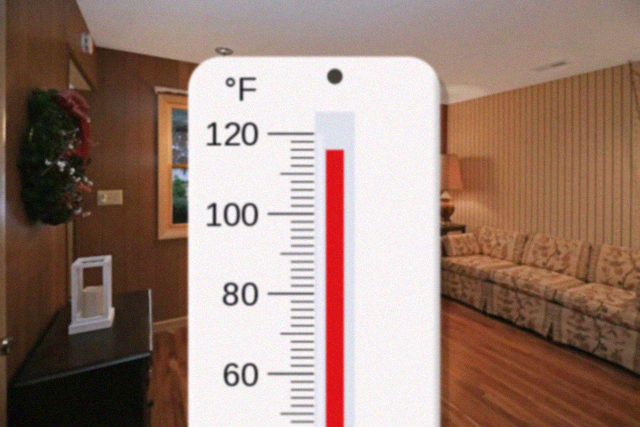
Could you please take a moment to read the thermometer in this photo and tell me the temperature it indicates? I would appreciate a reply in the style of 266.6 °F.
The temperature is 116 °F
